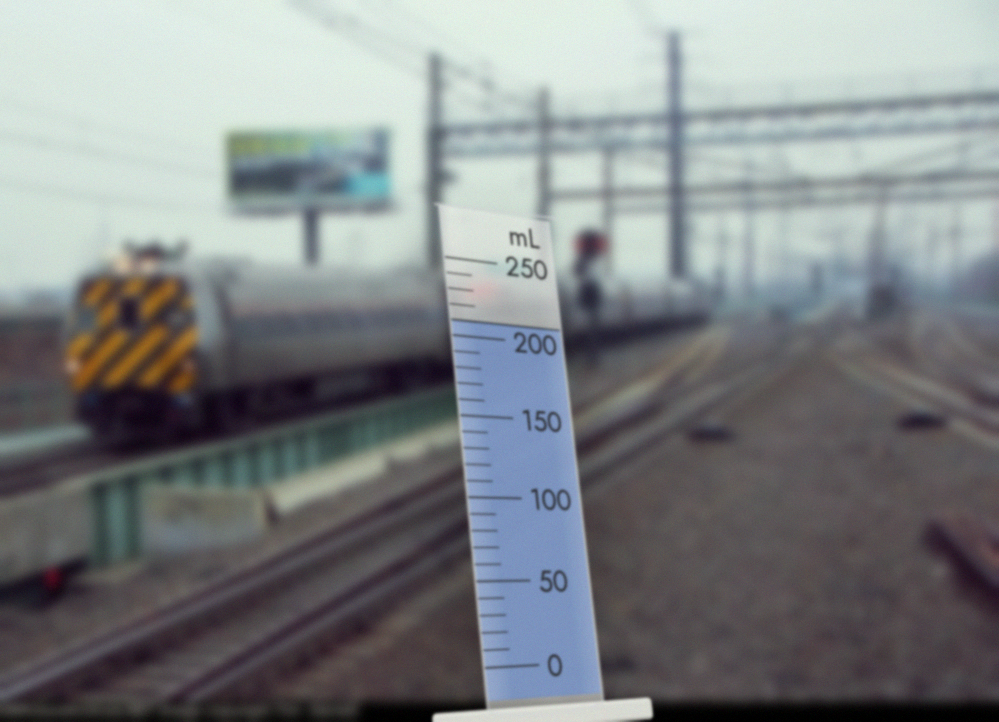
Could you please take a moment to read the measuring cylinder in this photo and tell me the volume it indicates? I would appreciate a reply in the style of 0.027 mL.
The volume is 210 mL
